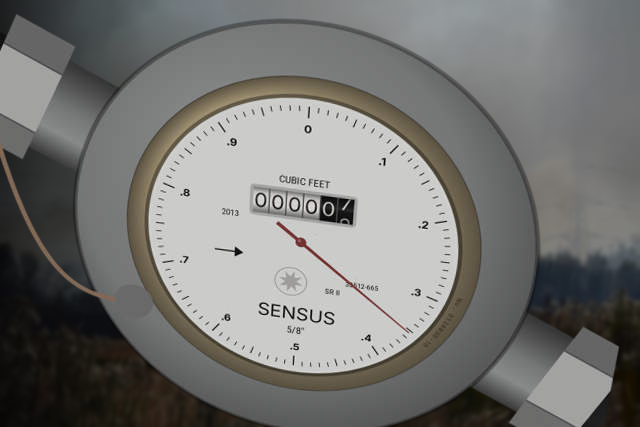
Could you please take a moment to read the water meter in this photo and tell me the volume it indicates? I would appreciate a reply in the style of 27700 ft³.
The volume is 7.35 ft³
